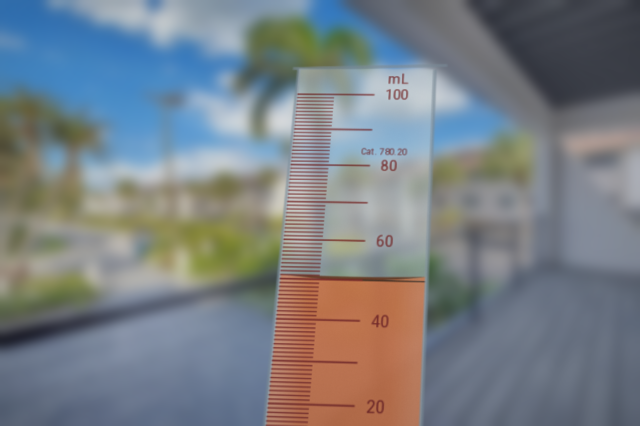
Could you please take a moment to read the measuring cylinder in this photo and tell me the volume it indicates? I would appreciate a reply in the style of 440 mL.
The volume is 50 mL
